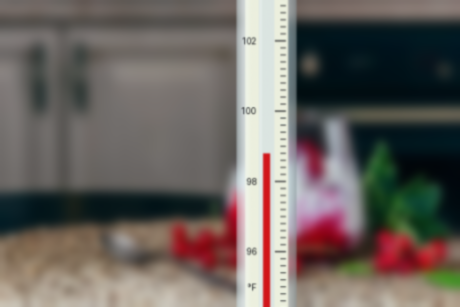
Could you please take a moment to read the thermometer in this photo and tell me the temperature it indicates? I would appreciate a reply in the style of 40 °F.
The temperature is 98.8 °F
